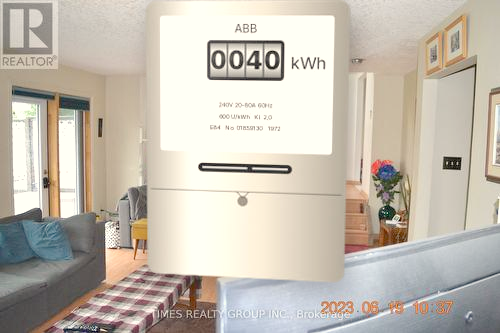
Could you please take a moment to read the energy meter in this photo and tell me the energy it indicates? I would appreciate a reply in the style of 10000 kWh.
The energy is 40 kWh
